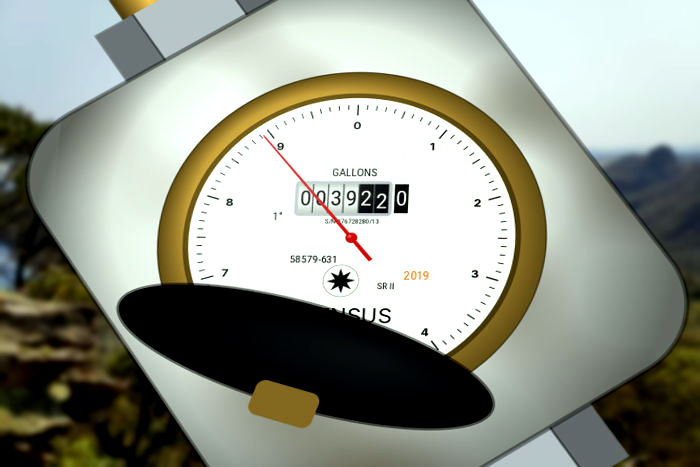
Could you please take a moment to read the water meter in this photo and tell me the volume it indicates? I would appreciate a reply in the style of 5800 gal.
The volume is 39218.9 gal
